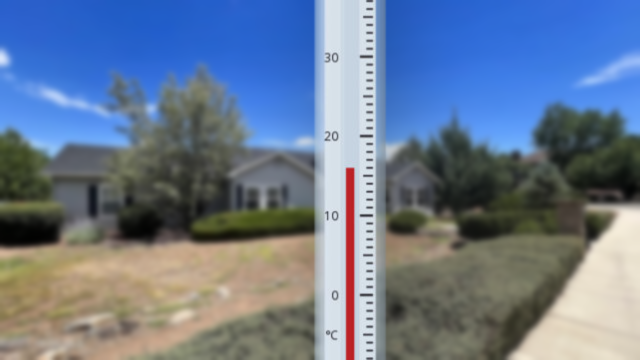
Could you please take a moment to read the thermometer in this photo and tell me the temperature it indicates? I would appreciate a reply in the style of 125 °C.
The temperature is 16 °C
